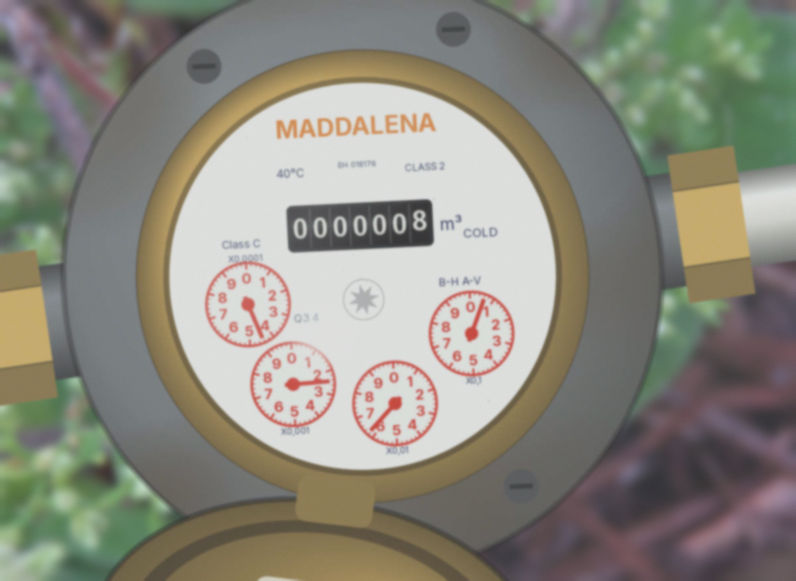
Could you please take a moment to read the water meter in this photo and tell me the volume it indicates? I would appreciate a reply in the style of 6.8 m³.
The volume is 8.0624 m³
